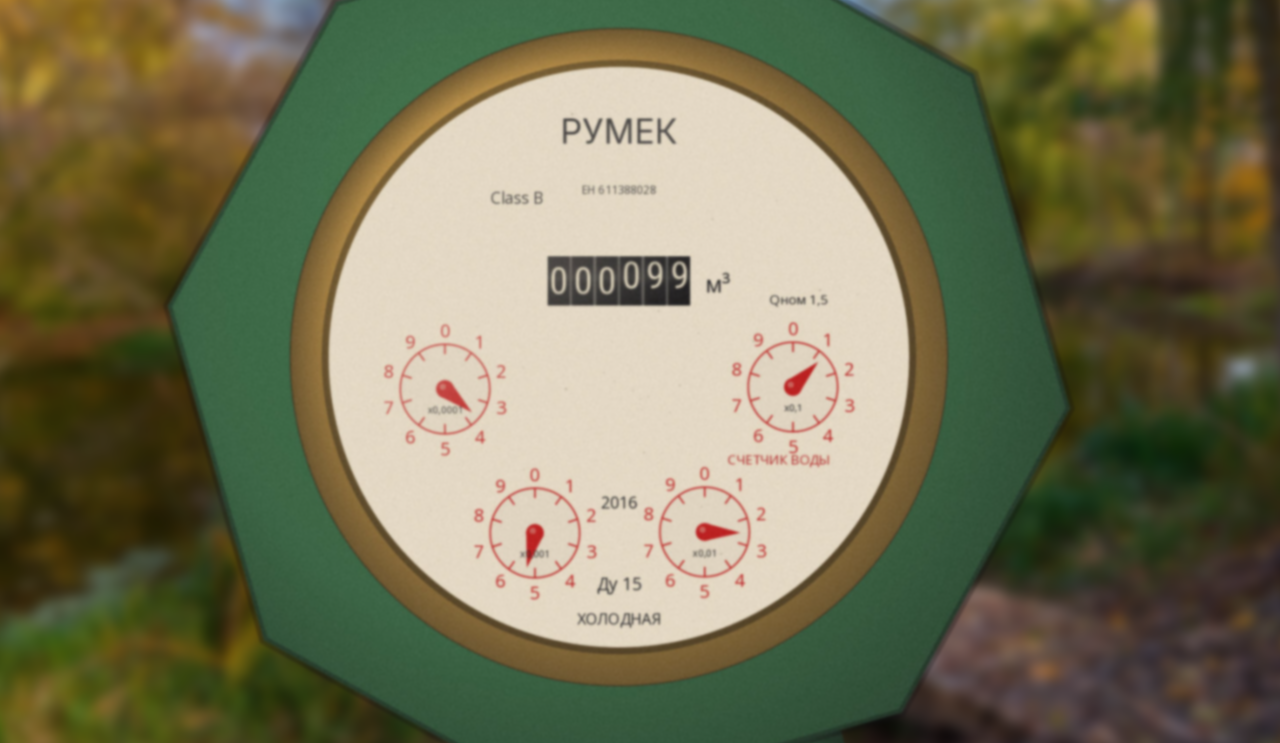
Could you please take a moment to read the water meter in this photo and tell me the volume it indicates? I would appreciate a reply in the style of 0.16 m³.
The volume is 99.1253 m³
